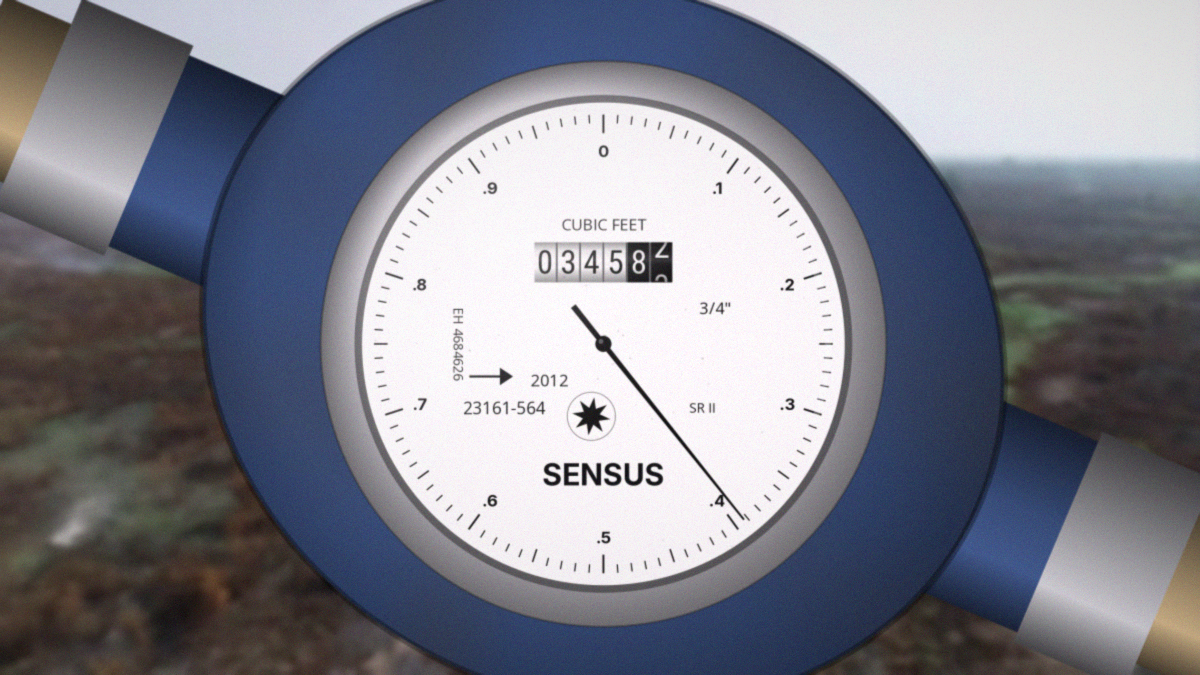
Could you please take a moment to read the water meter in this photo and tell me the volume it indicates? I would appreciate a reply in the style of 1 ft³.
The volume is 34582.39 ft³
